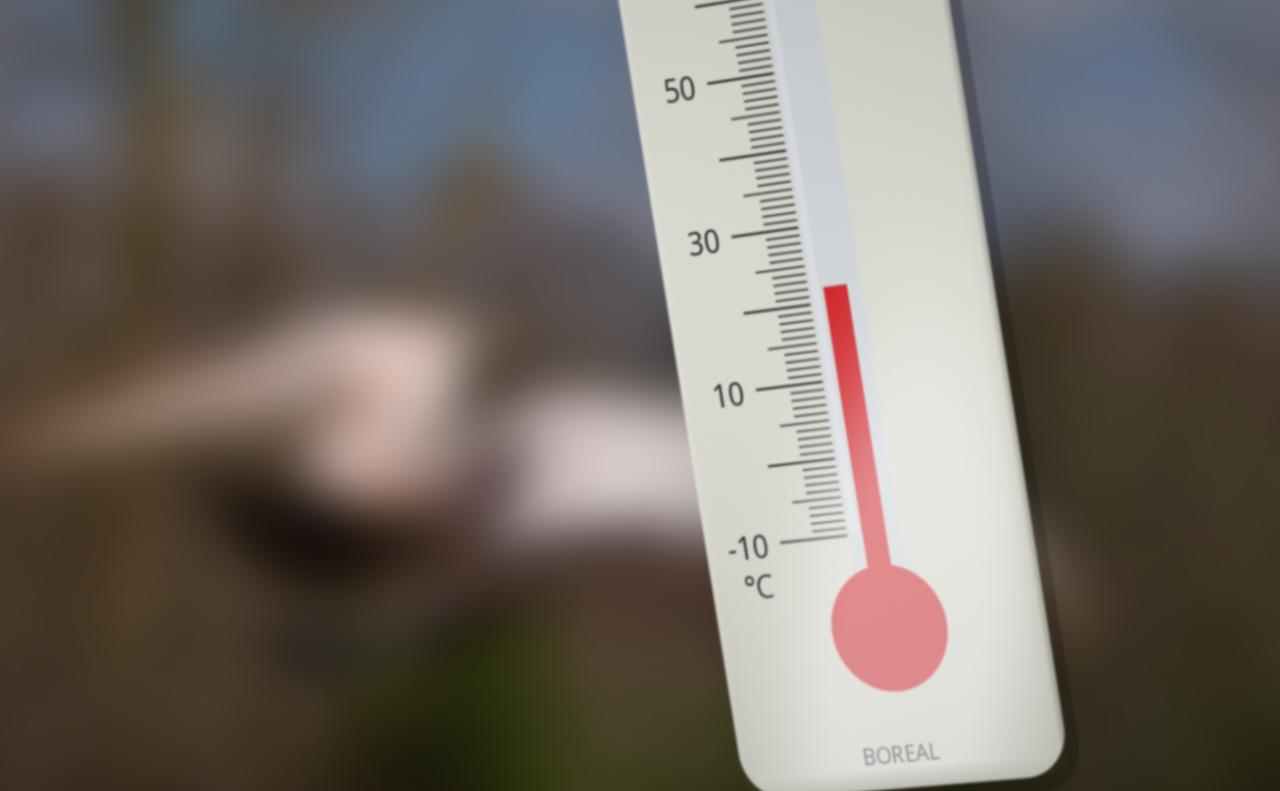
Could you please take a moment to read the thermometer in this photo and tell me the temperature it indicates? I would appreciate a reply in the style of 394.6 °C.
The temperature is 22 °C
